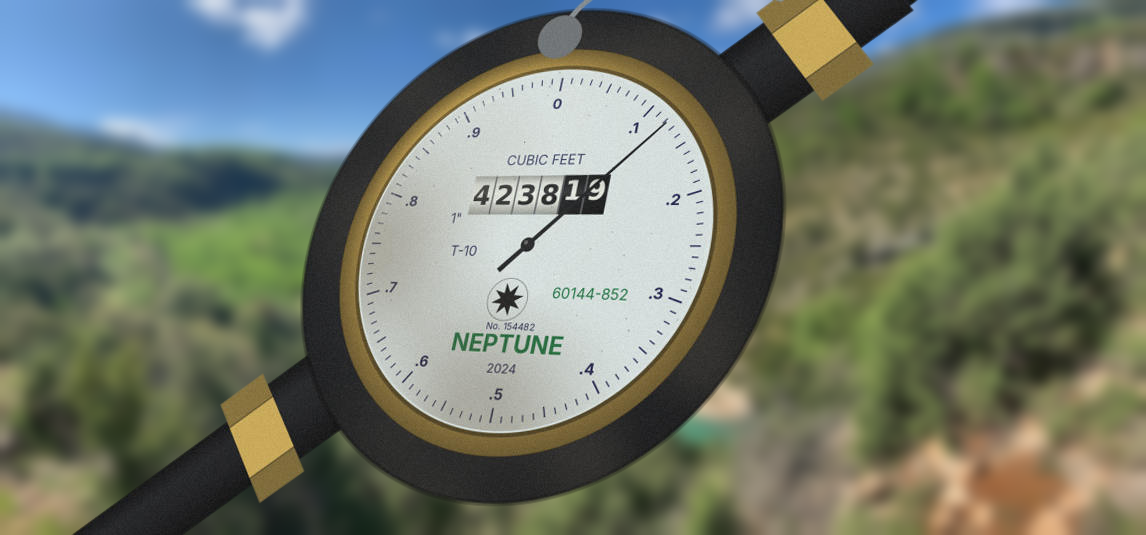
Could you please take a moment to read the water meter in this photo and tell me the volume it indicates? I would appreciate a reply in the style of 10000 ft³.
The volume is 423819.12 ft³
